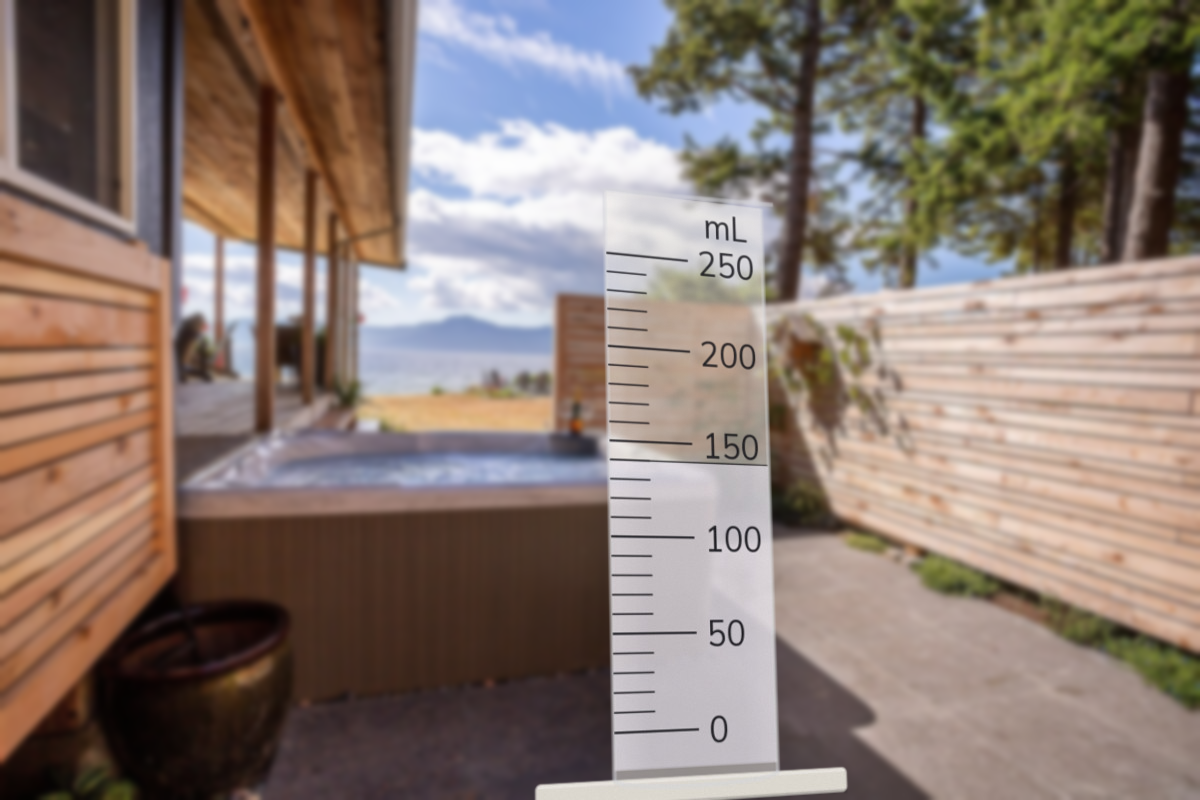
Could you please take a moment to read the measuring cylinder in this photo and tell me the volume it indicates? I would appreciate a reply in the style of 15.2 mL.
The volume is 140 mL
